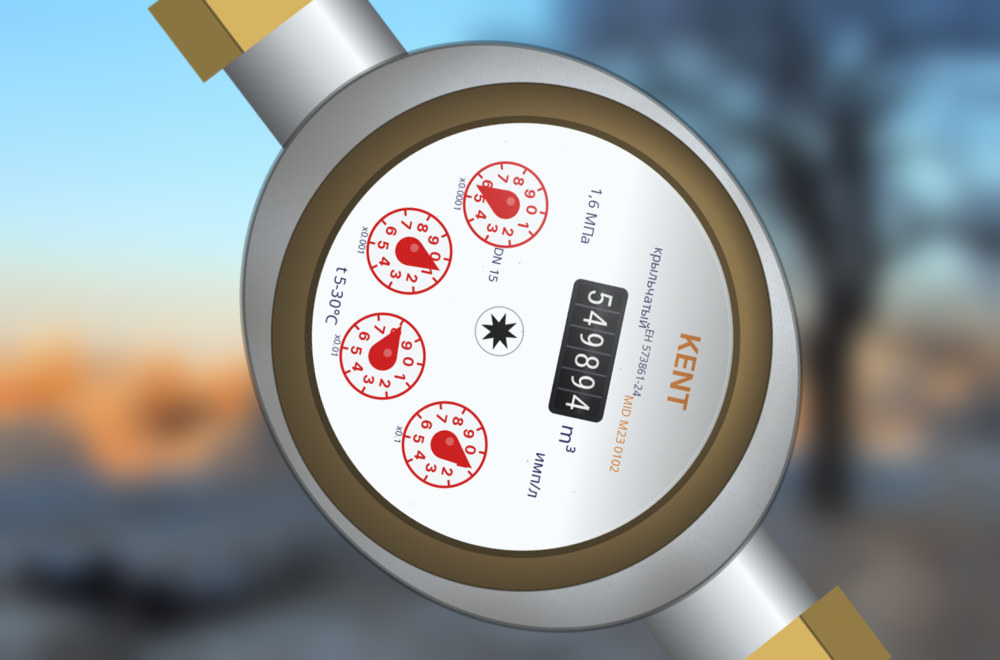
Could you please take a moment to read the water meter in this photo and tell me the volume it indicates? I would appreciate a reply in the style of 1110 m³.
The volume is 549894.0805 m³
